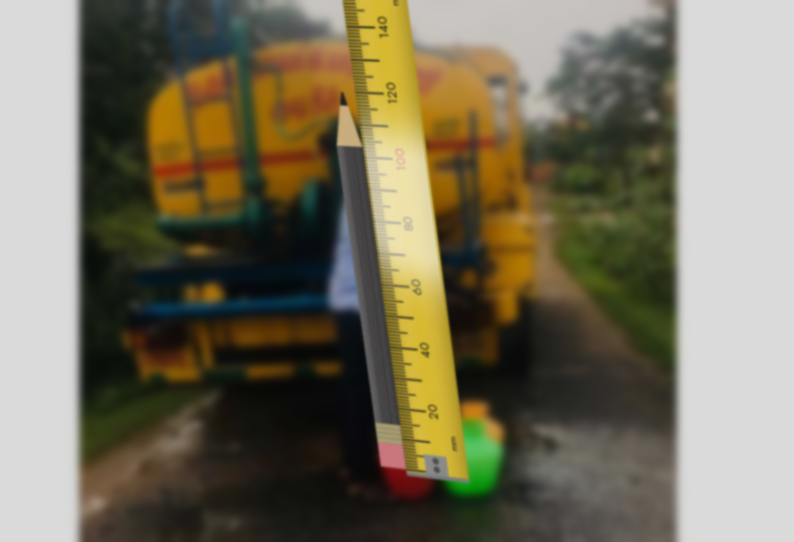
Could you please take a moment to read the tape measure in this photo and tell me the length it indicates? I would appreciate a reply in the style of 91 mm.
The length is 120 mm
